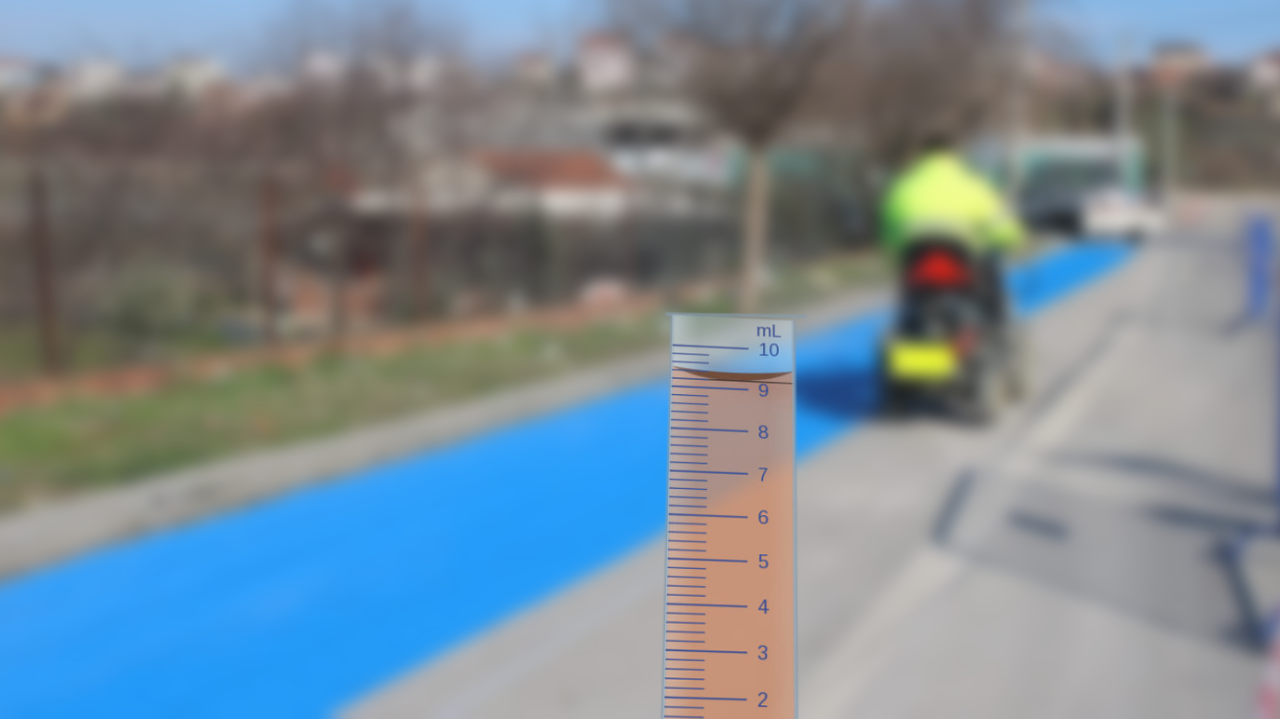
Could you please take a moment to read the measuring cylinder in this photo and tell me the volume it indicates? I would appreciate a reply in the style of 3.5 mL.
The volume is 9.2 mL
